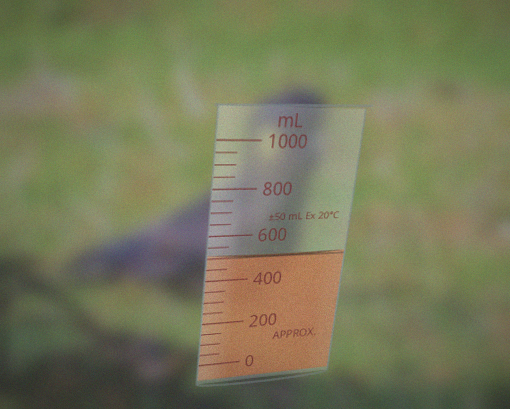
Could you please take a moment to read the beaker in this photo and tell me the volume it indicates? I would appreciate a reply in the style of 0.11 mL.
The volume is 500 mL
